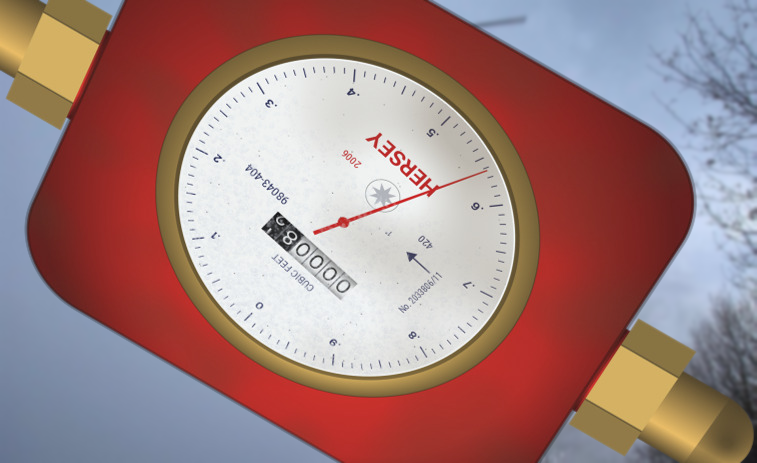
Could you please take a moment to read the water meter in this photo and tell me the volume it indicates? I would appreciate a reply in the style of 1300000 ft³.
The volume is 81.56 ft³
